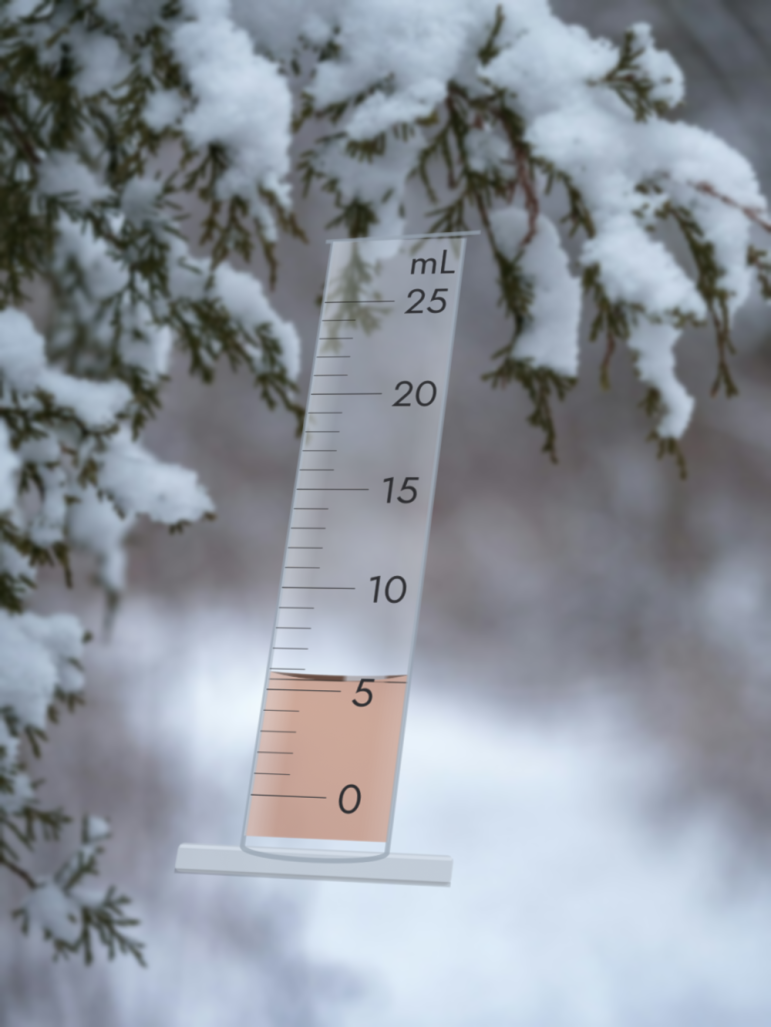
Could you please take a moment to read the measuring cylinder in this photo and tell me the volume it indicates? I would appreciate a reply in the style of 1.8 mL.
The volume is 5.5 mL
